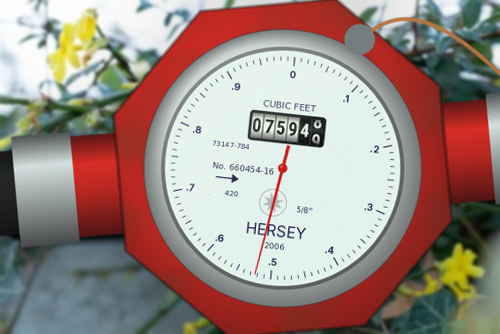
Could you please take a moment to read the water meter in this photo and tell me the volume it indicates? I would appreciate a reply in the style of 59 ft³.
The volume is 75948.52 ft³
